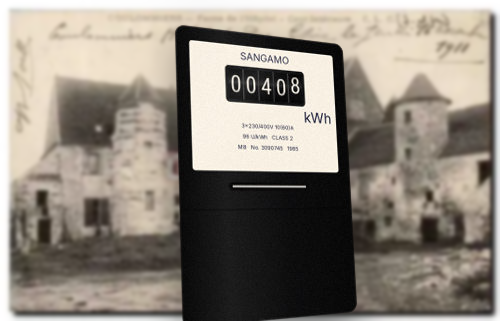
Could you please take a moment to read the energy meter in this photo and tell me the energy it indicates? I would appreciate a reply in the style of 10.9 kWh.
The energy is 408 kWh
